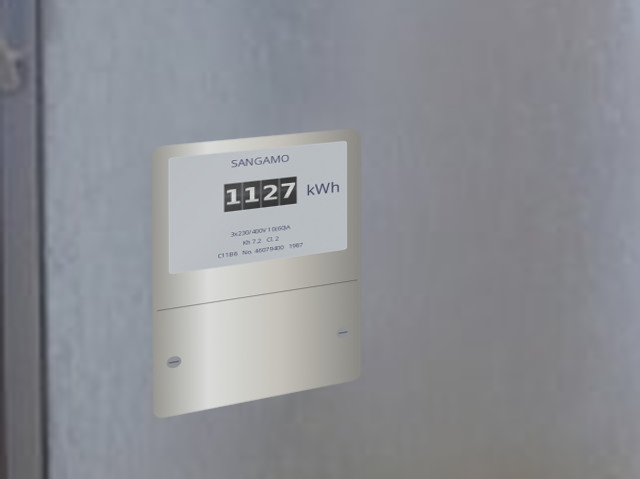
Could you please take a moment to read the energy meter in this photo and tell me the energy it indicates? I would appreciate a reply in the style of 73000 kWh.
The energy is 1127 kWh
